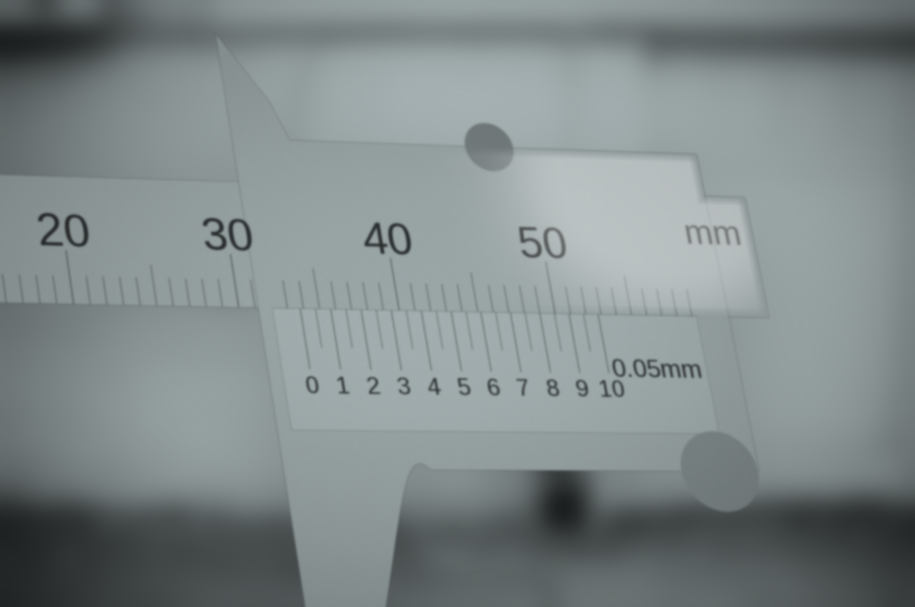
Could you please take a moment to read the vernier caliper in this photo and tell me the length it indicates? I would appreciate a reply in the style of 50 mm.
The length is 33.8 mm
